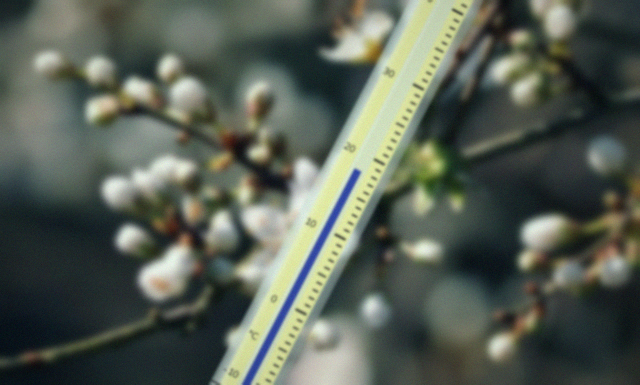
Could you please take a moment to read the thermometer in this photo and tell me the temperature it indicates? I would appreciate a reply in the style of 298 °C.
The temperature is 18 °C
